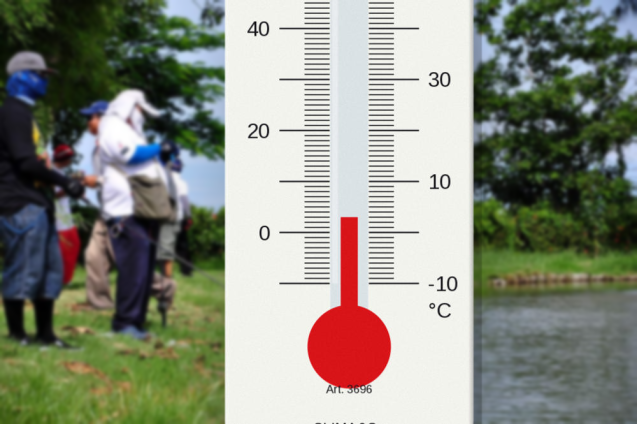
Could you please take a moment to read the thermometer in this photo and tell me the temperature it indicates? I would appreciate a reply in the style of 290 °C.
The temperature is 3 °C
